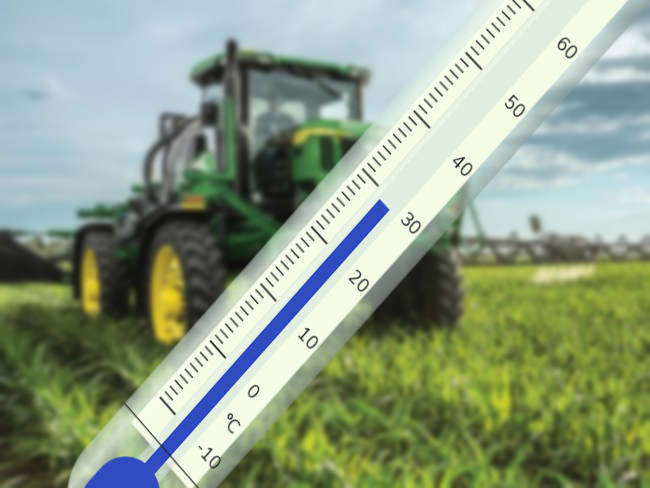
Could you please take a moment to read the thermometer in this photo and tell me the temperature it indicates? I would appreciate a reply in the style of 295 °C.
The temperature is 29 °C
